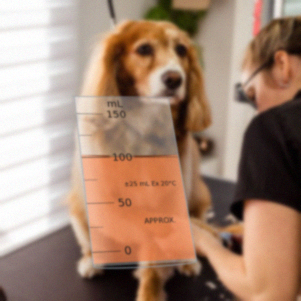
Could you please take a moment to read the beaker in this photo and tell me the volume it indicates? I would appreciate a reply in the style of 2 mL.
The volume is 100 mL
